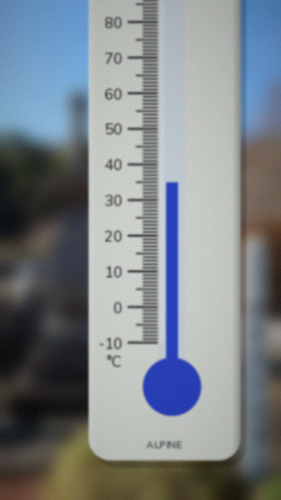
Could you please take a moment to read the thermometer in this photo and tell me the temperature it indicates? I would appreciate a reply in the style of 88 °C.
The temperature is 35 °C
